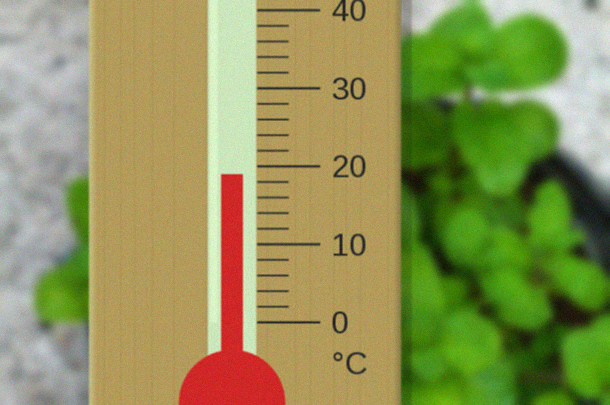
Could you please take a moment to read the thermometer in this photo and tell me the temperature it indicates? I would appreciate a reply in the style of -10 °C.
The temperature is 19 °C
